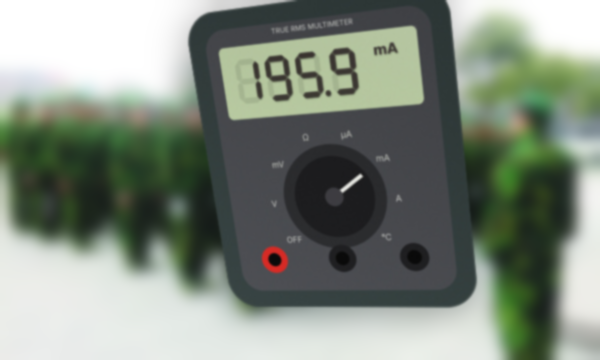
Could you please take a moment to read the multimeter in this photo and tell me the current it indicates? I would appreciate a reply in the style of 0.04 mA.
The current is 195.9 mA
